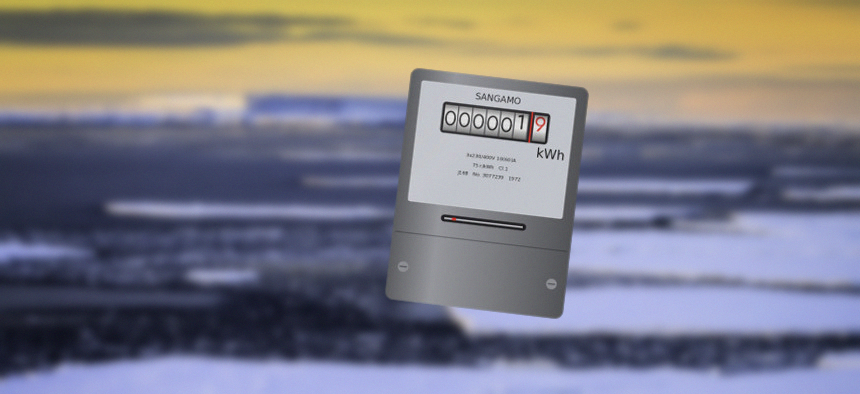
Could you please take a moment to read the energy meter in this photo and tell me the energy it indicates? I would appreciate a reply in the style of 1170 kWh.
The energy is 1.9 kWh
